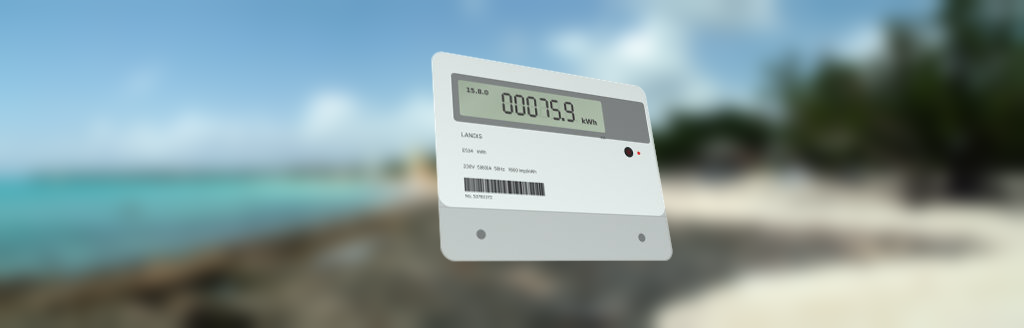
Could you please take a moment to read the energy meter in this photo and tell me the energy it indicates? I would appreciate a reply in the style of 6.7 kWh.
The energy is 75.9 kWh
